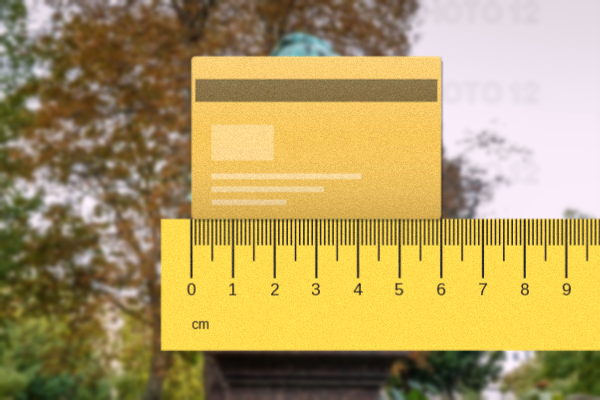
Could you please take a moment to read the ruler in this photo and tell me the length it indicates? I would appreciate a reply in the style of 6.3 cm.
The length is 6 cm
